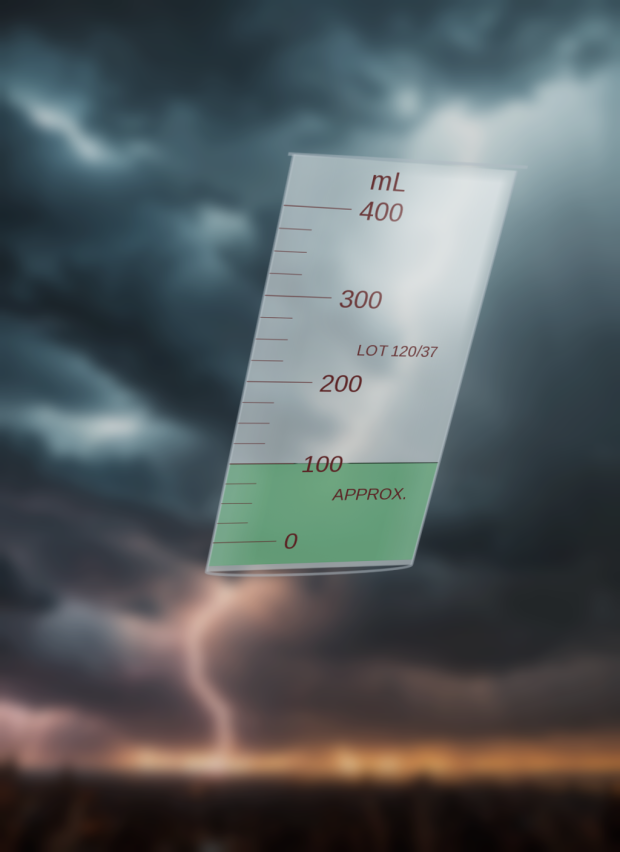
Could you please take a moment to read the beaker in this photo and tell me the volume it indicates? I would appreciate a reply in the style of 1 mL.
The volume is 100 mL
